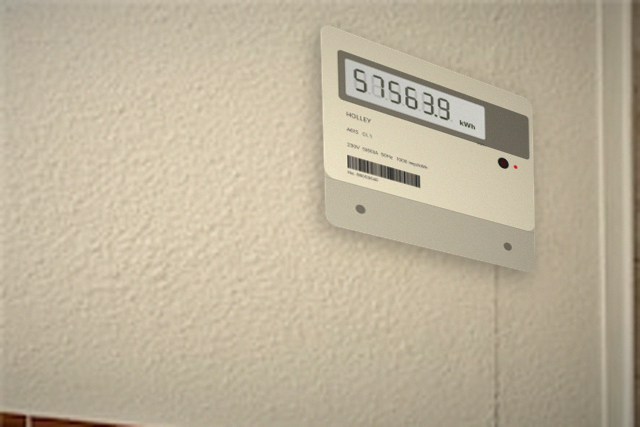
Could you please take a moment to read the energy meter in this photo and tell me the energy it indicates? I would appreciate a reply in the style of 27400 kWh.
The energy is 57563.9 kWh
